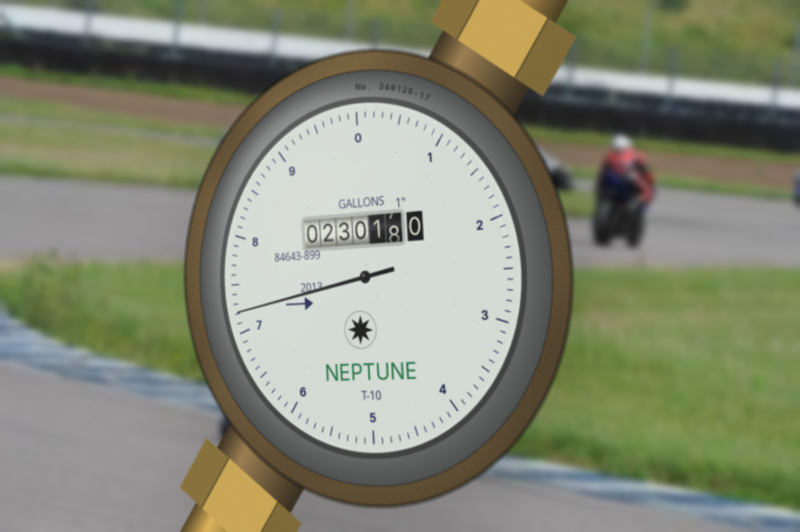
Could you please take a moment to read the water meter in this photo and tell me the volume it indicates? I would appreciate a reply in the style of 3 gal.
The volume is 230177.2 gal
